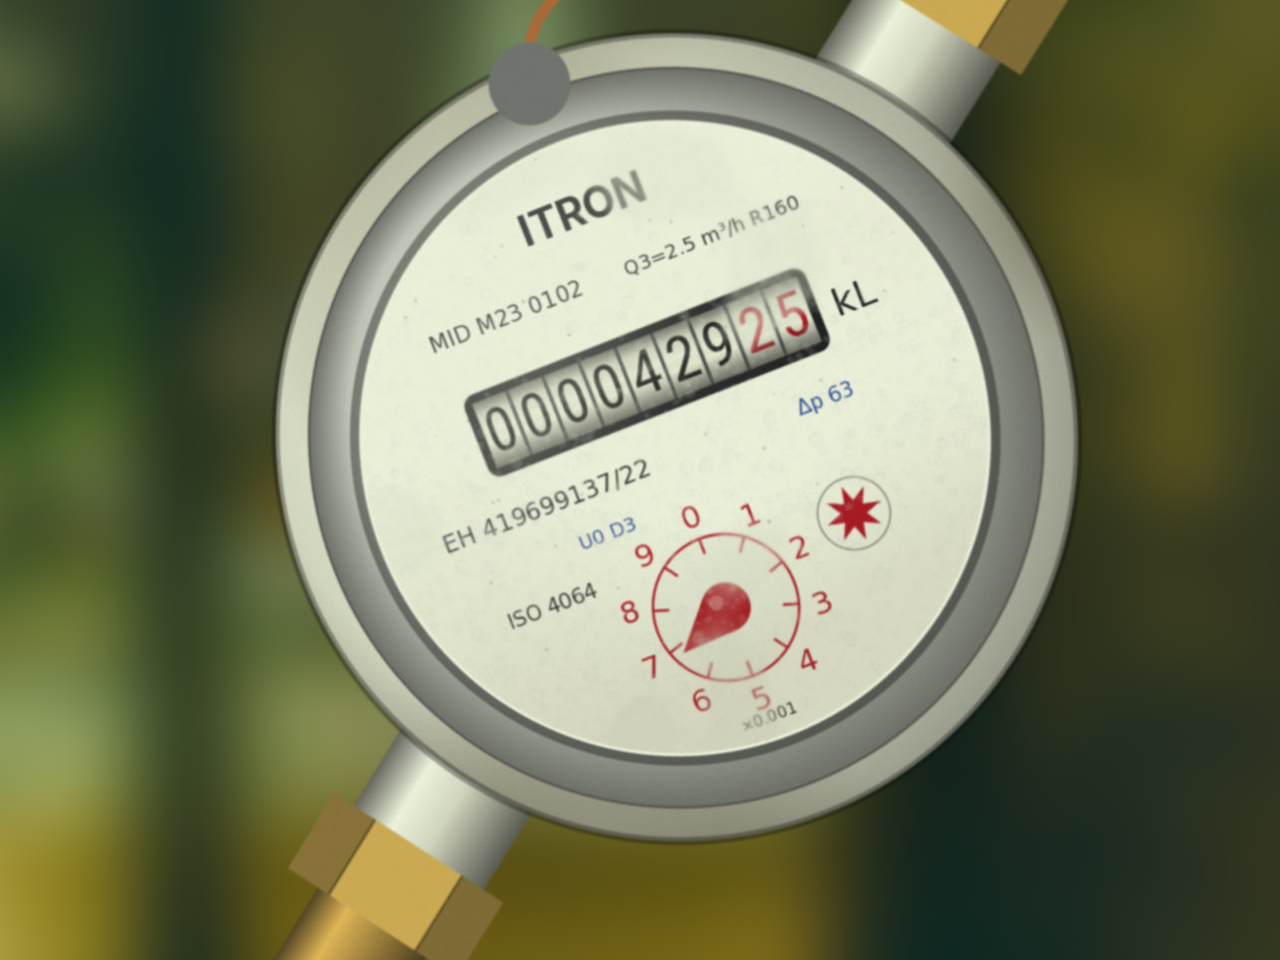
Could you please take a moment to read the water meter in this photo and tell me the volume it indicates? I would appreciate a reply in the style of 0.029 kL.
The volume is 429.256 kL
